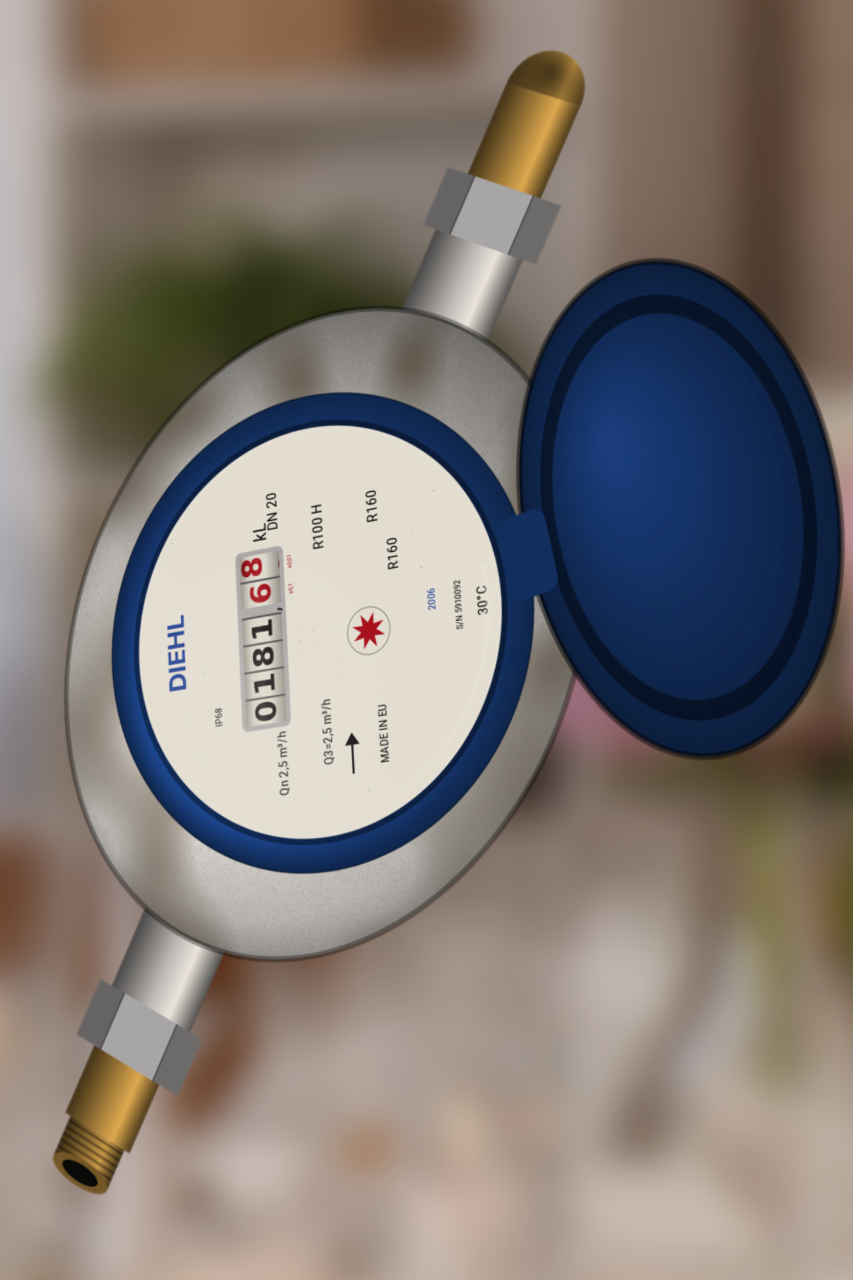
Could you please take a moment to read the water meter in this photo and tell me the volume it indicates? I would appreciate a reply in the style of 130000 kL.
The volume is 181.68 kL
